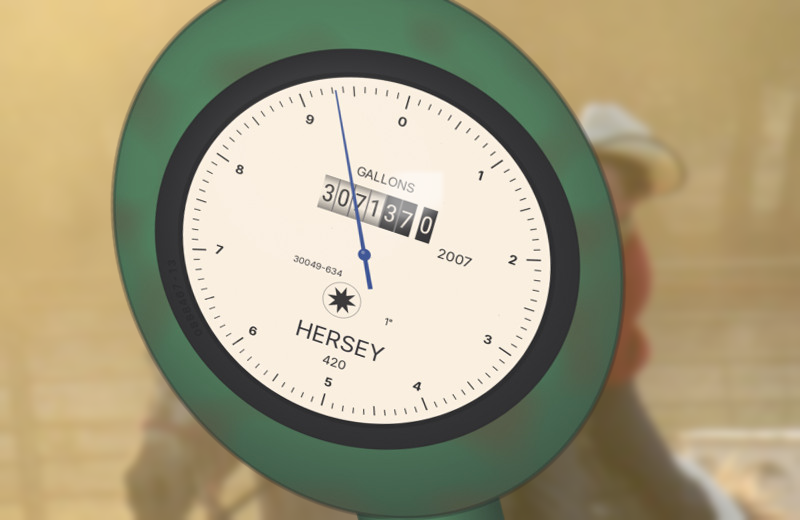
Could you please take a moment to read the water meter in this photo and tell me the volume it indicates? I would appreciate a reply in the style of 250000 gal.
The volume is 3071369.3 gal
